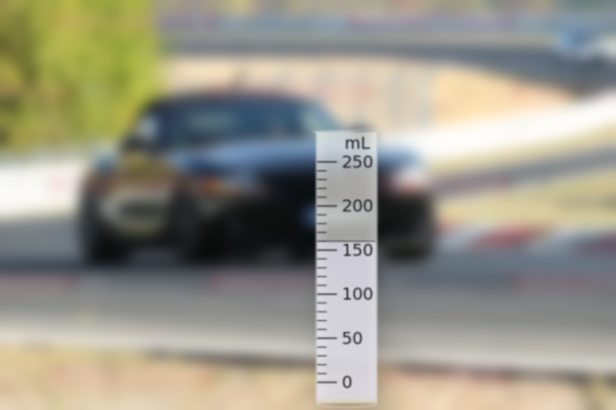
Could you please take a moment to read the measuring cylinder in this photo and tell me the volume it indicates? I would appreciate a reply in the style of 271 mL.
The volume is 160 mL
